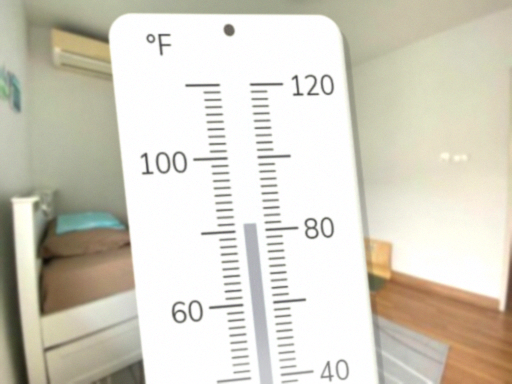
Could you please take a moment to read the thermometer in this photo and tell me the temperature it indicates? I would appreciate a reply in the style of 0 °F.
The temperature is 82 °F
